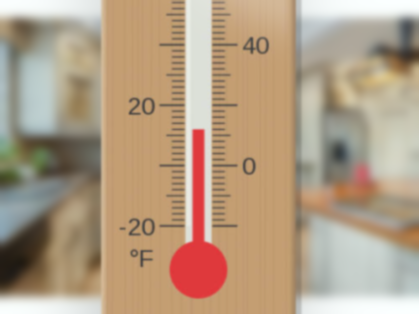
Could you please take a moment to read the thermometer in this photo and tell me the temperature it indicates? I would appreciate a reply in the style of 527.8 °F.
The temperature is 12 °F
